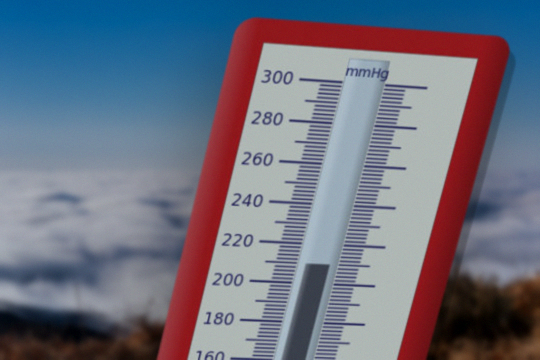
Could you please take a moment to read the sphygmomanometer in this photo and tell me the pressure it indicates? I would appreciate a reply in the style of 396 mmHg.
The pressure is 210 mmHg
